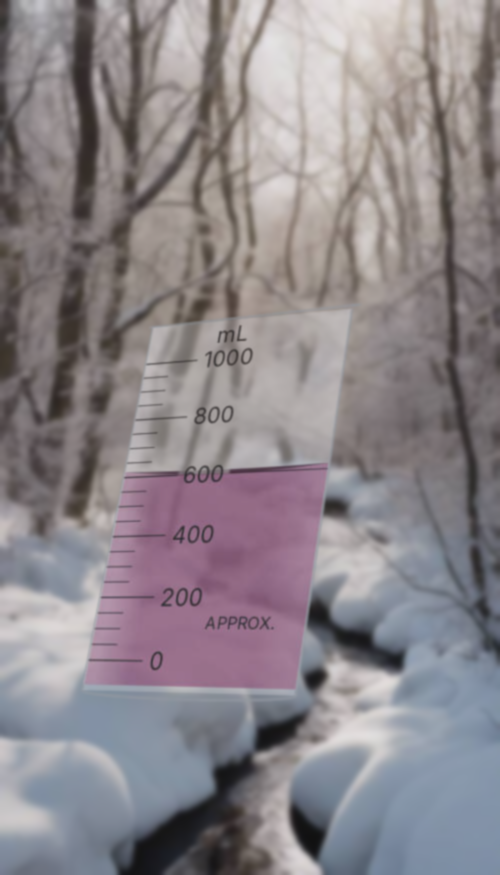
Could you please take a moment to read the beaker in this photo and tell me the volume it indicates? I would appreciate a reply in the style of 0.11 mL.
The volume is 600 mL
